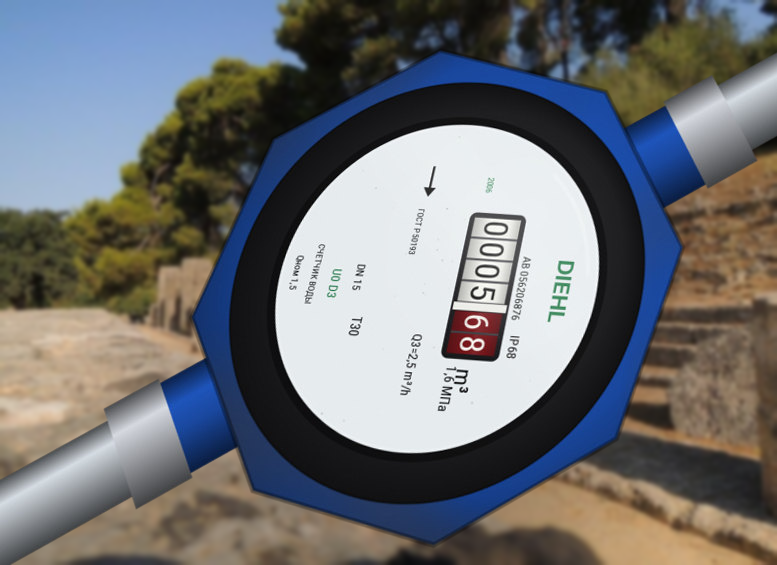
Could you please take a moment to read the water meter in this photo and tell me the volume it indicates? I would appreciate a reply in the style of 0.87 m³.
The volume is 5.68 m³
